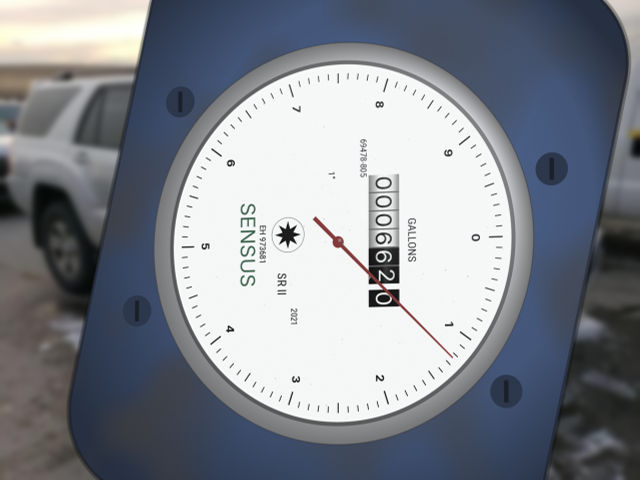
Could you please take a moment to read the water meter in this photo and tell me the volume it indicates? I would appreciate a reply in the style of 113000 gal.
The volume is 6621.2 gal
